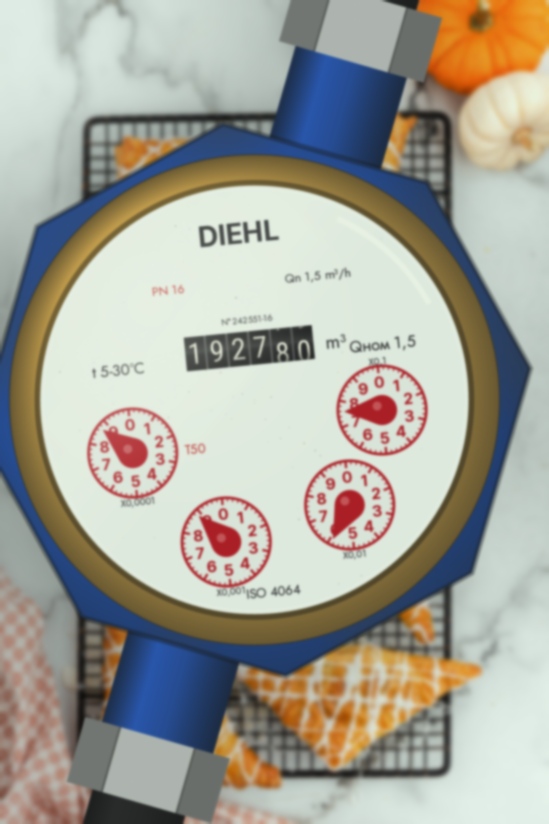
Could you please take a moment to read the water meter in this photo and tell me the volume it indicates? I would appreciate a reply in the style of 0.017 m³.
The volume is 192779.7588 m³
